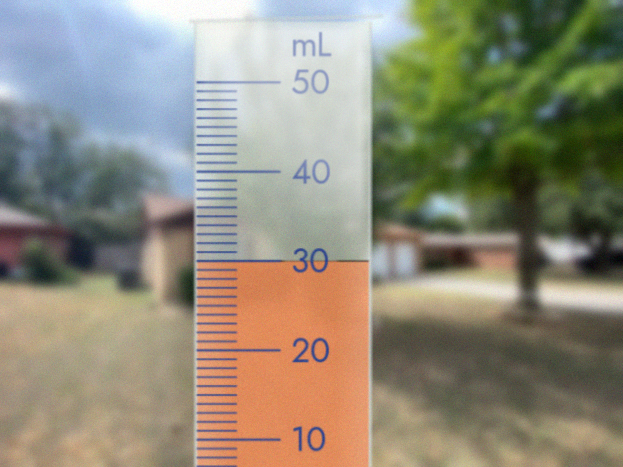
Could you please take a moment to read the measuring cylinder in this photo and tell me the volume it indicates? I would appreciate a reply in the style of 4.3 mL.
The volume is 30 mL
